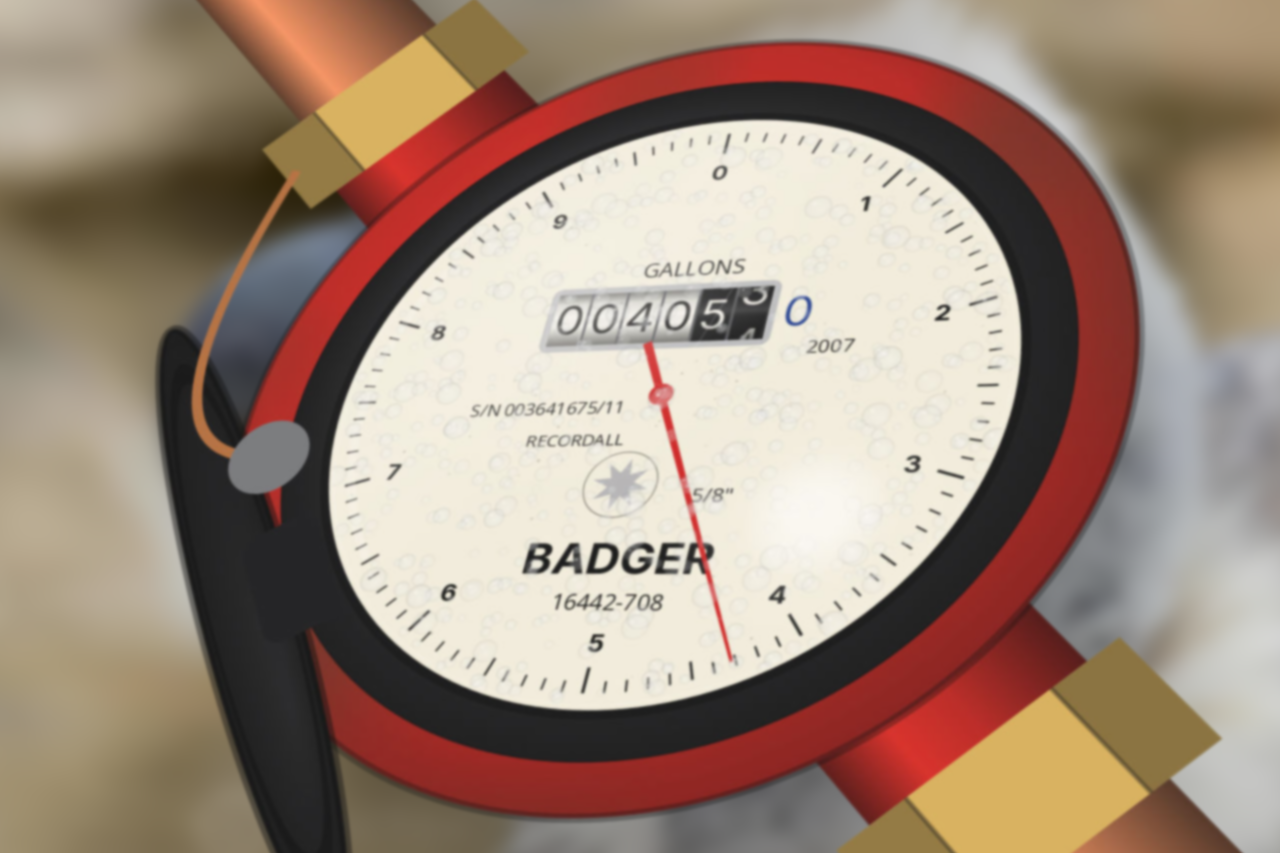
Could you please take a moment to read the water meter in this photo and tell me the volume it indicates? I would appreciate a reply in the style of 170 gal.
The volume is 40534.3 gal
